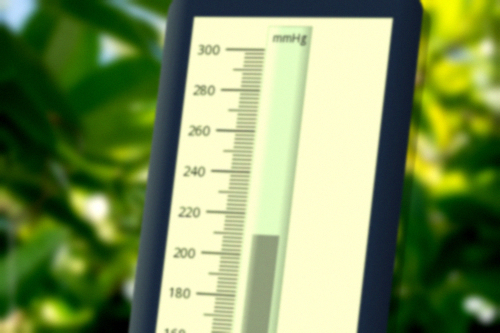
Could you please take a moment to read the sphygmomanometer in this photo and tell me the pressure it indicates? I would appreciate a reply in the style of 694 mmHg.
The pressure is 210 mmHg
